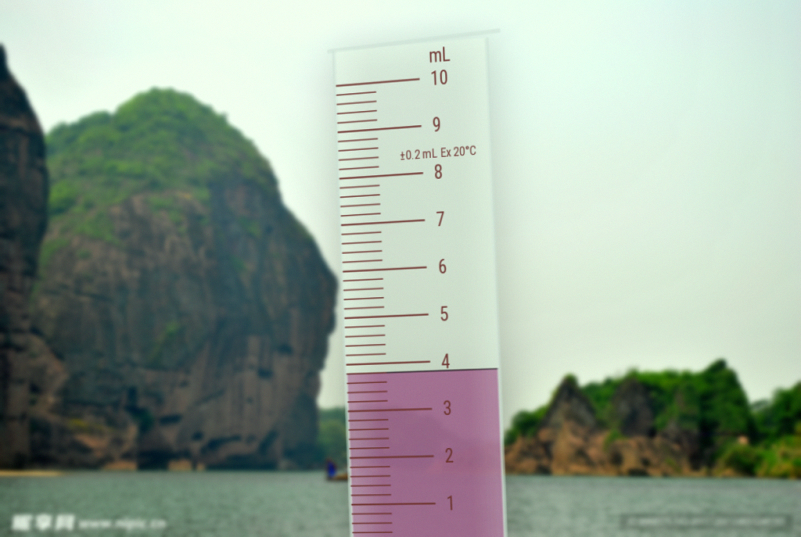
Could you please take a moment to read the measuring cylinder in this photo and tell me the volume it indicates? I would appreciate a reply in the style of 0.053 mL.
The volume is 3.8 mL
